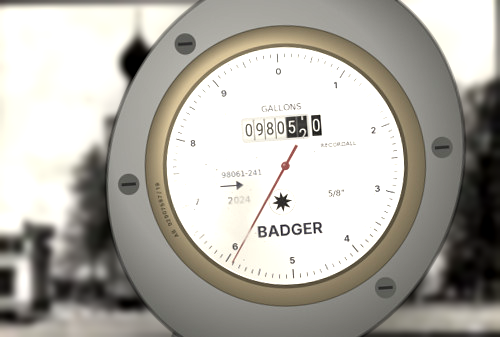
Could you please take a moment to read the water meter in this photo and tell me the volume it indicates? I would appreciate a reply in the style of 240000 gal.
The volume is 980515.9 gal
